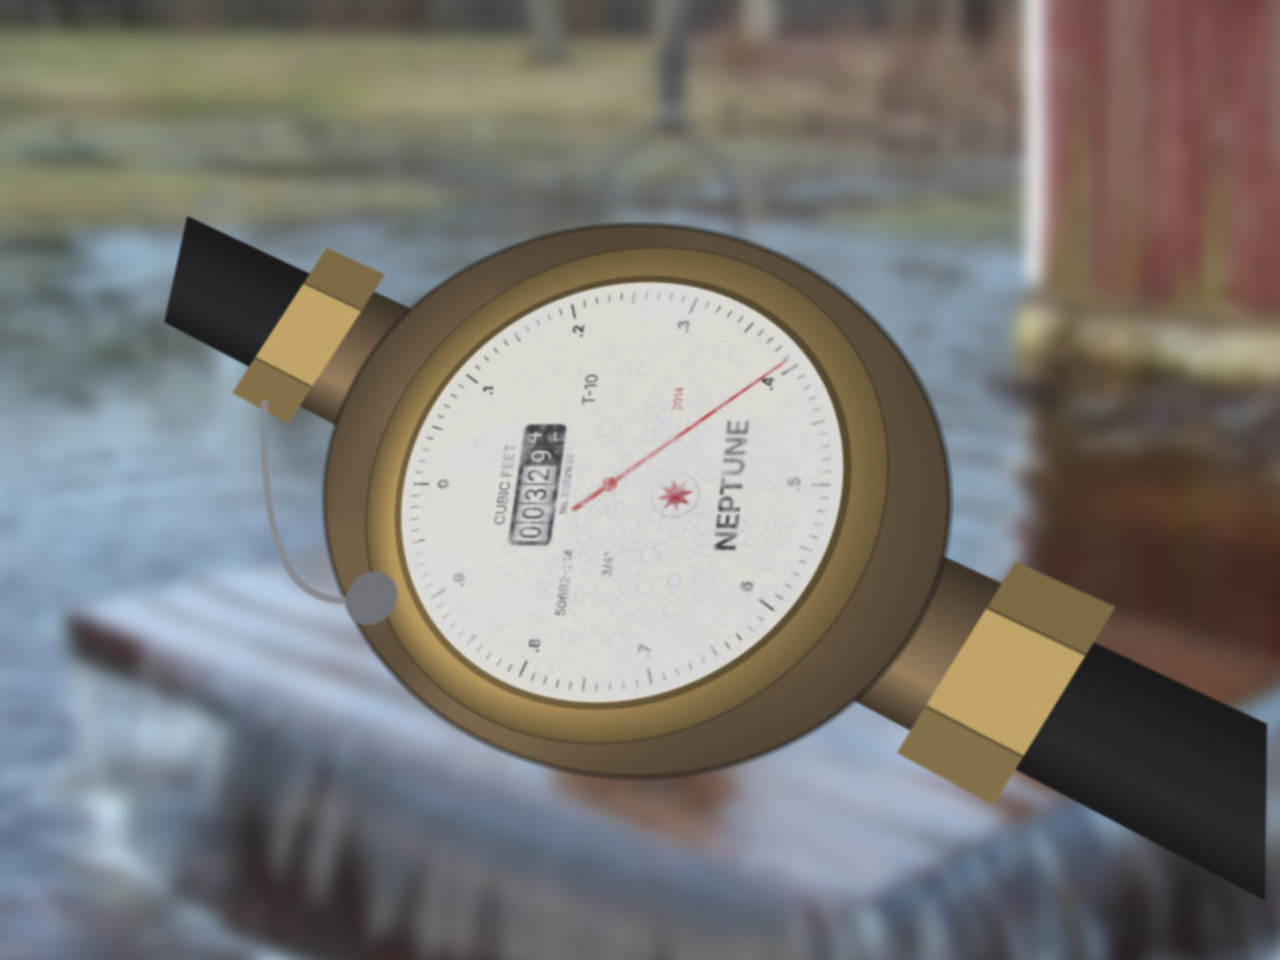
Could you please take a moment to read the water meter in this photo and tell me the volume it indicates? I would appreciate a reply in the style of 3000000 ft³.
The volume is 3294.39 ft³
